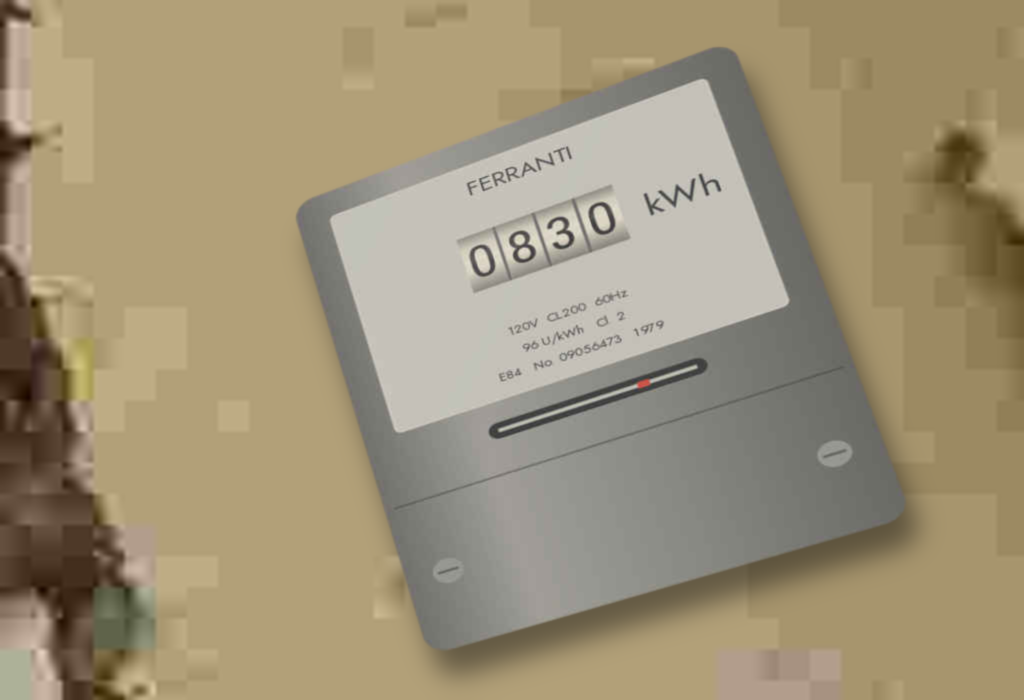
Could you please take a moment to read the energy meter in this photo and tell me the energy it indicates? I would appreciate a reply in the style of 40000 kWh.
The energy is 830 kWh
